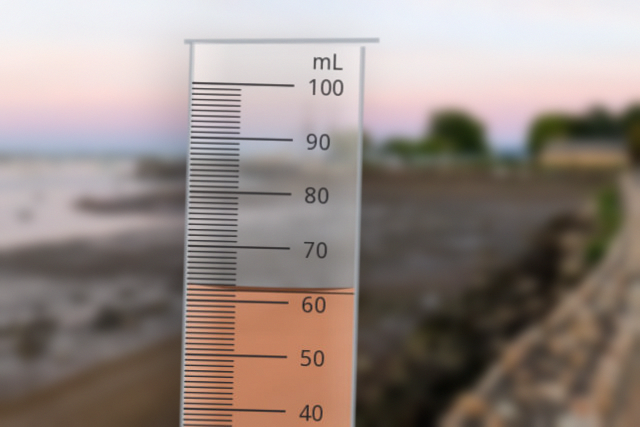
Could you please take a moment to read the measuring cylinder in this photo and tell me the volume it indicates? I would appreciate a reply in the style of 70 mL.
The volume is 62 mL
